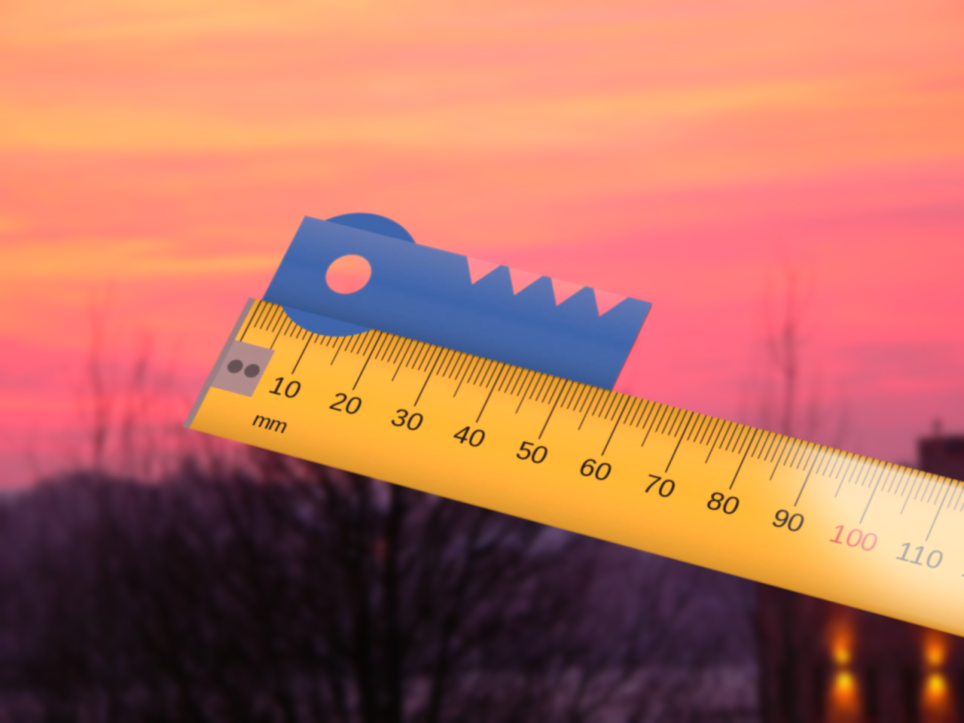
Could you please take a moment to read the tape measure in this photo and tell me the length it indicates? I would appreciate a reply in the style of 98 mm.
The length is 57 mm
